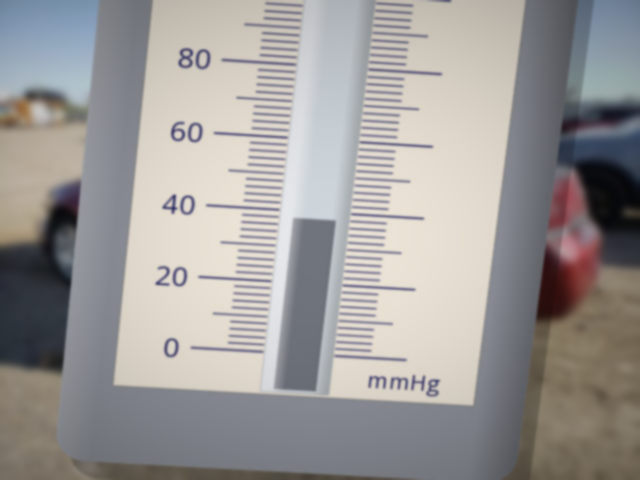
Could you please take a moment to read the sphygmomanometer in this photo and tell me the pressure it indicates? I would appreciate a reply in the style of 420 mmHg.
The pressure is 38 mmHg
